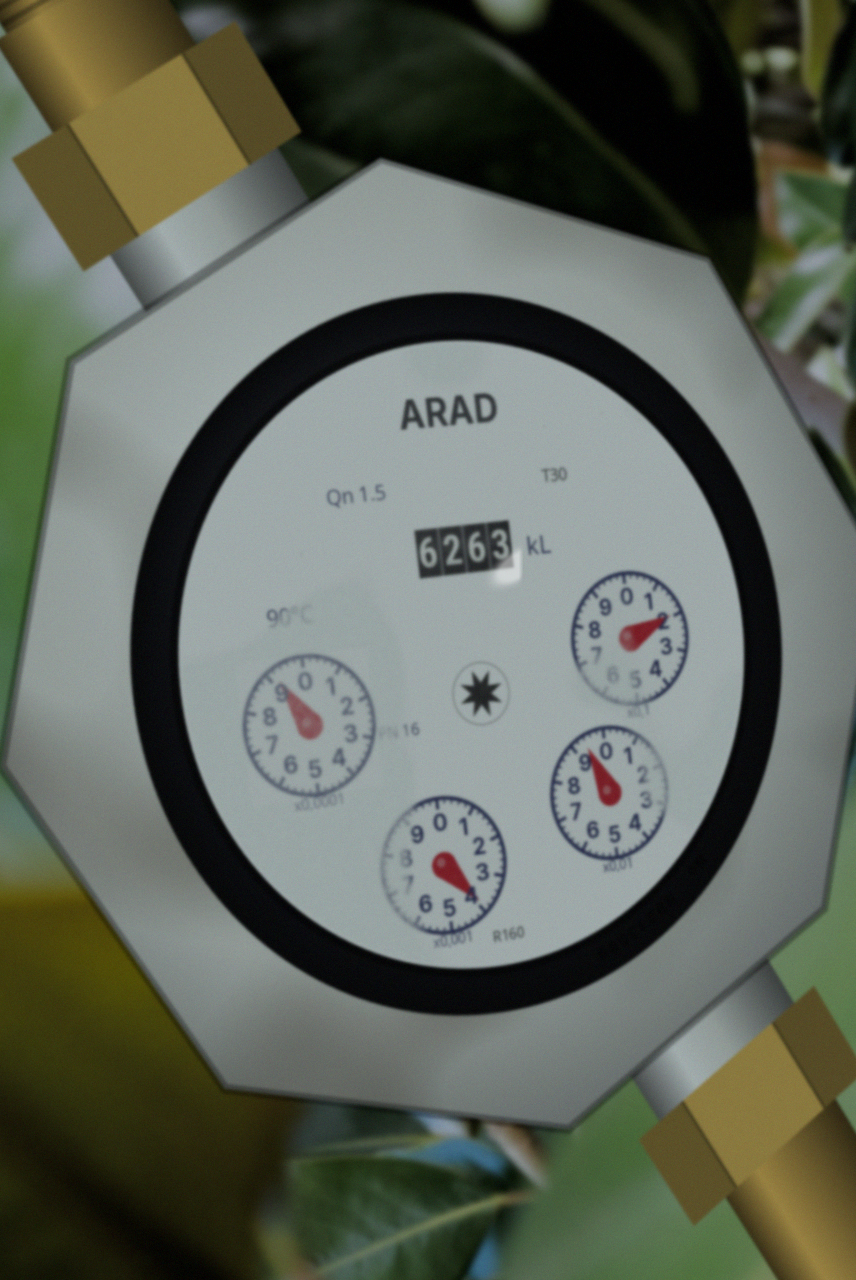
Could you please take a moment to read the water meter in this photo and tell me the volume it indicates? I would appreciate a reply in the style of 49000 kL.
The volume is 6263.1939 kL
